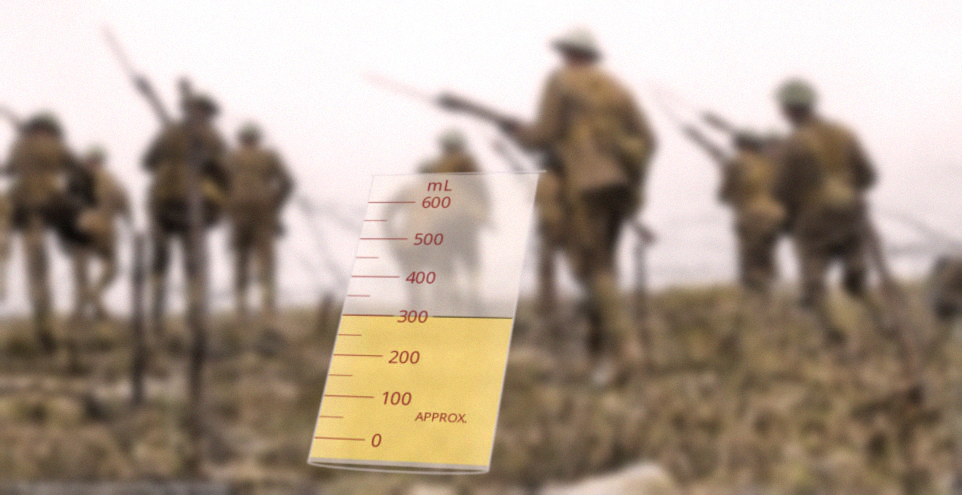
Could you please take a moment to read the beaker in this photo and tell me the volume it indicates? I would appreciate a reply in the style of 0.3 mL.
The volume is 300 mL
